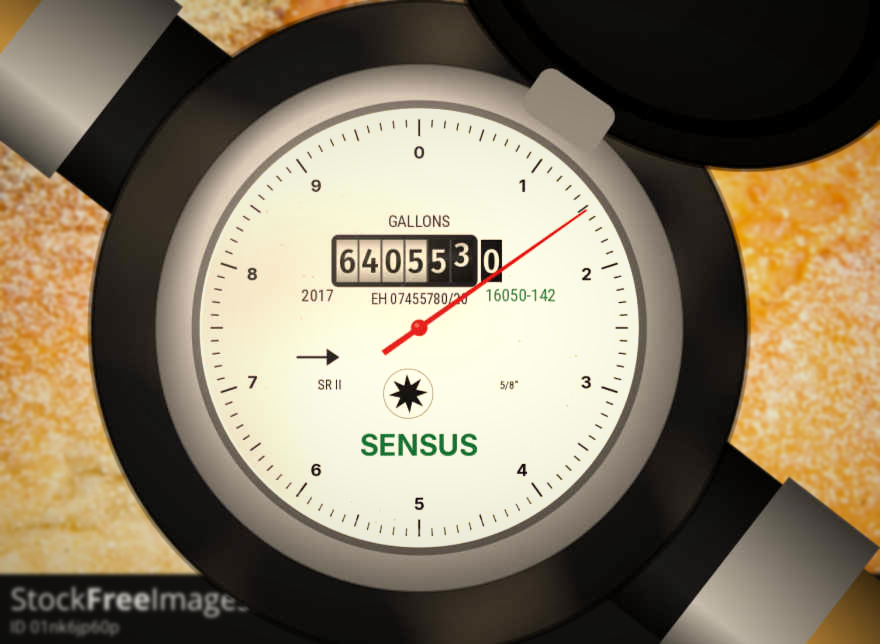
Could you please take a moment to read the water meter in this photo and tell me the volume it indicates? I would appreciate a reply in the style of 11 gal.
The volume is 6405531.5 gal
